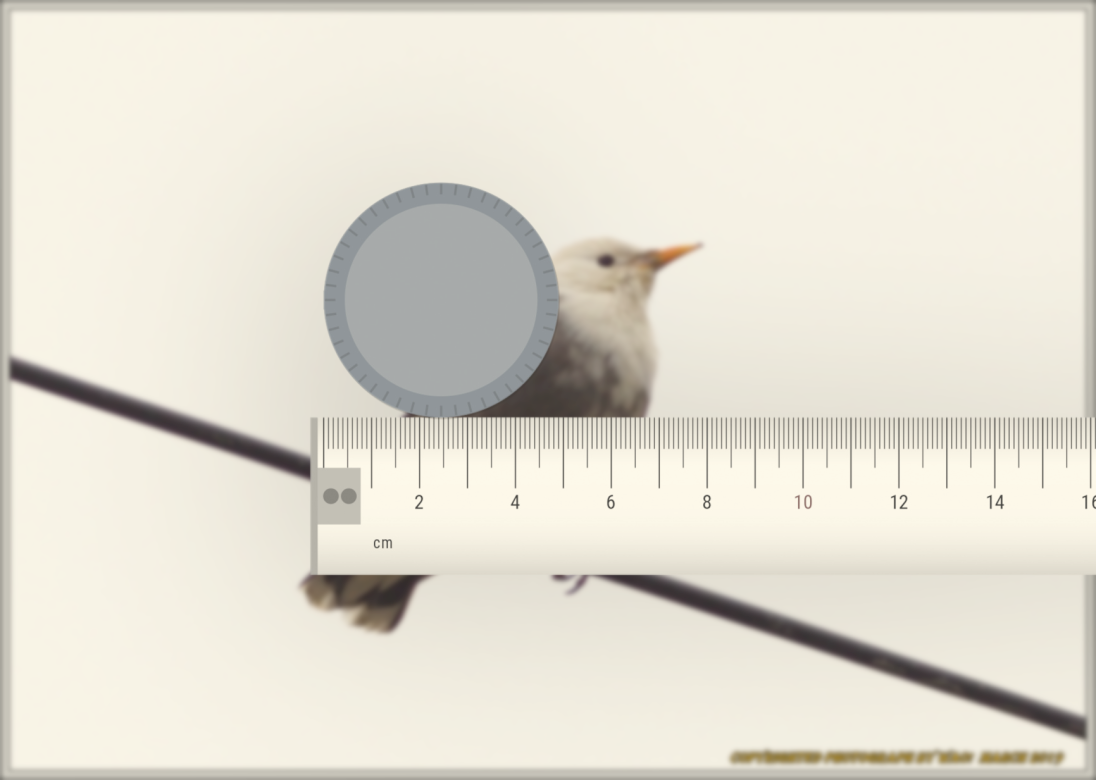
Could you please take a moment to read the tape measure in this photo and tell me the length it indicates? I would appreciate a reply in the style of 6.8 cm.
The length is 4.9 cm
